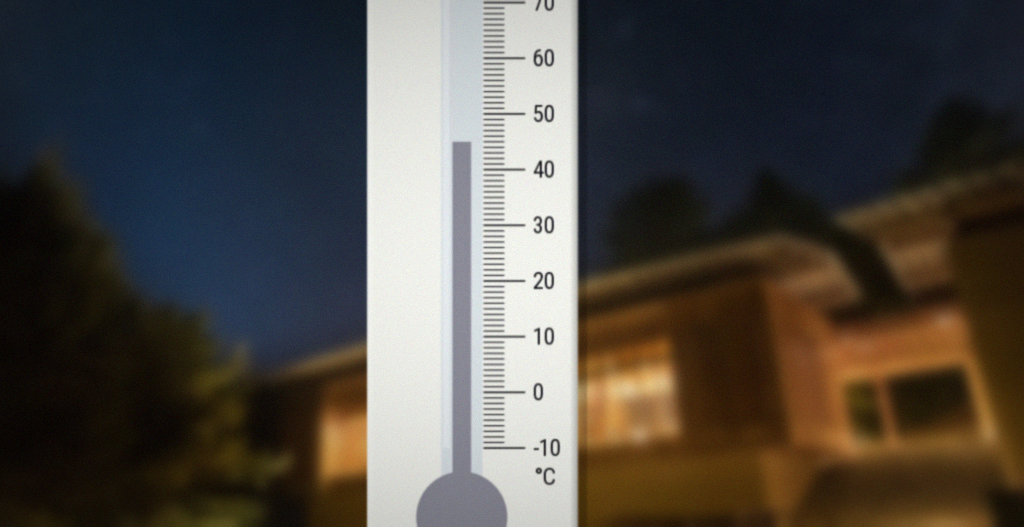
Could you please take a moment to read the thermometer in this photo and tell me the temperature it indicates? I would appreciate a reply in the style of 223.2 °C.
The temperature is 45 °C
